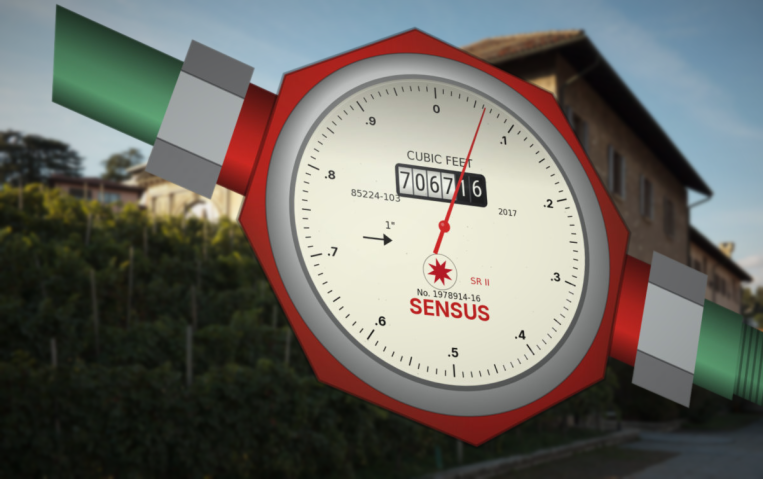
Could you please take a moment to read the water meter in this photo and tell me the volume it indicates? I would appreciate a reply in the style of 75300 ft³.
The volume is 706716.06 ft³
